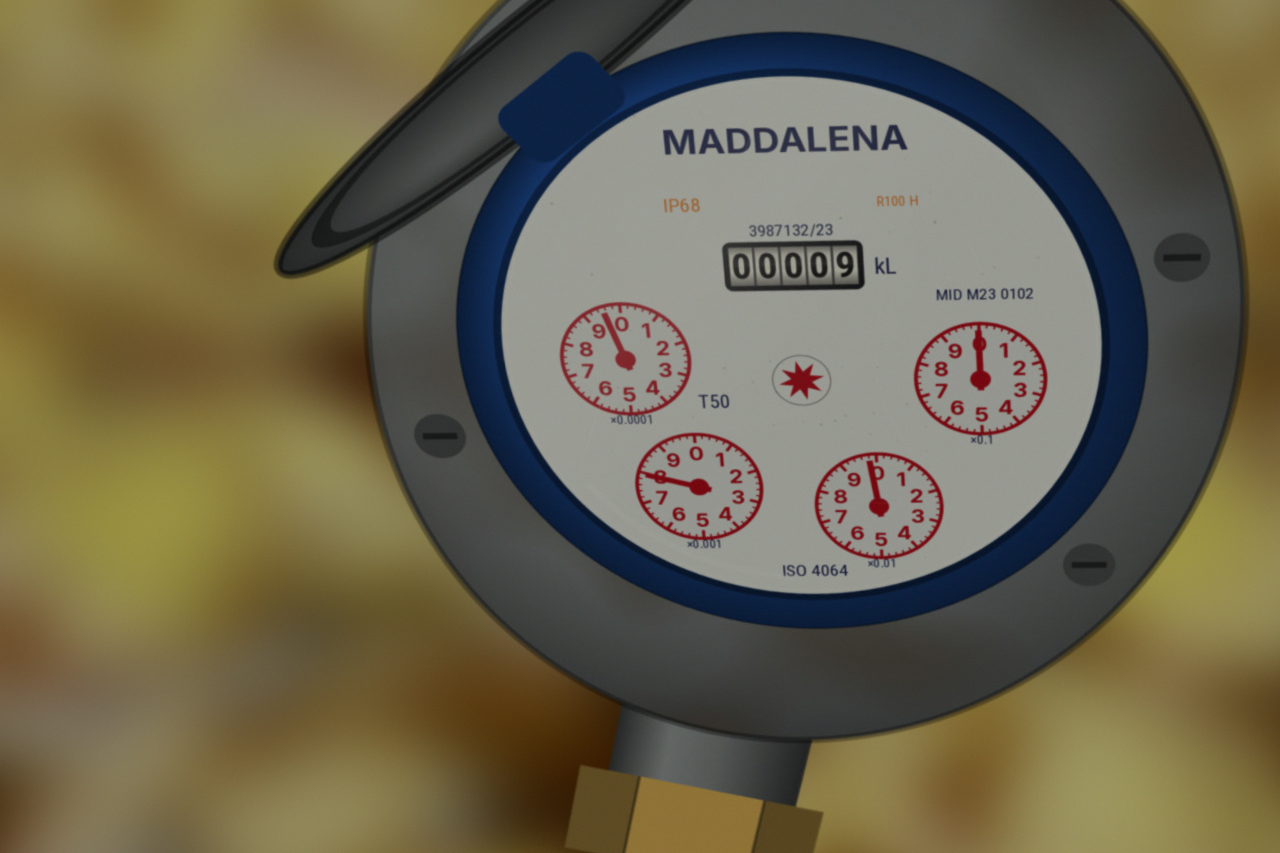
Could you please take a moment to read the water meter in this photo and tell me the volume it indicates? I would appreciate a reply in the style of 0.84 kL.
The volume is 8.9979 kL
